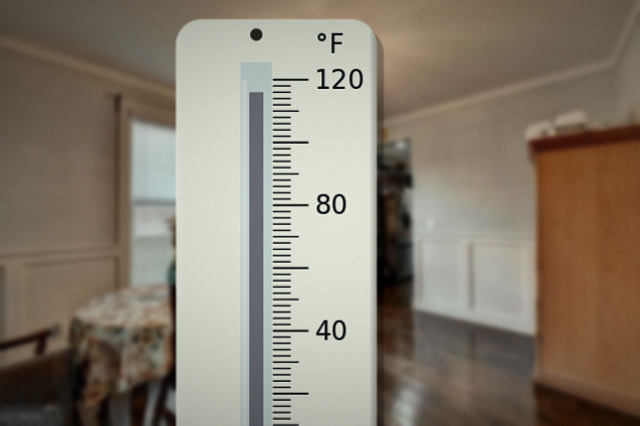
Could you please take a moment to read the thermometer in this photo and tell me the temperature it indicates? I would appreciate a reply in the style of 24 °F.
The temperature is 116 °F
